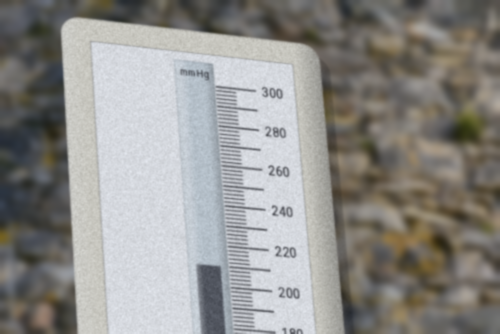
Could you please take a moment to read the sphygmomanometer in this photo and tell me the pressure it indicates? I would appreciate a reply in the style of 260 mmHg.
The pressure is 210 mmHg
